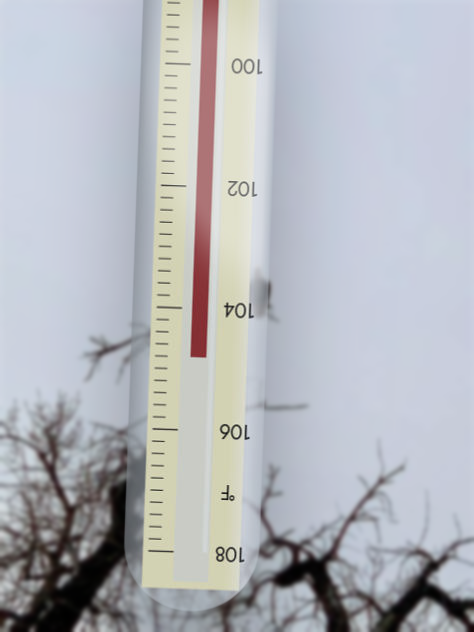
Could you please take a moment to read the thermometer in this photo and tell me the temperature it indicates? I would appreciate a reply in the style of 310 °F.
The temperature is 104.8 °F
